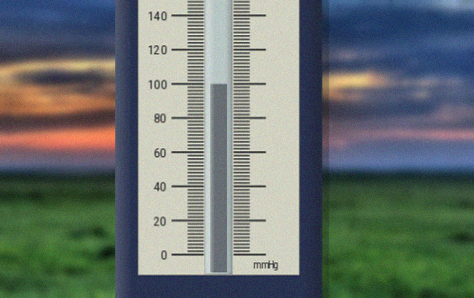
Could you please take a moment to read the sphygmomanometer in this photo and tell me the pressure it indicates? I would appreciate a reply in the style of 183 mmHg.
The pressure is 100 mmHg
